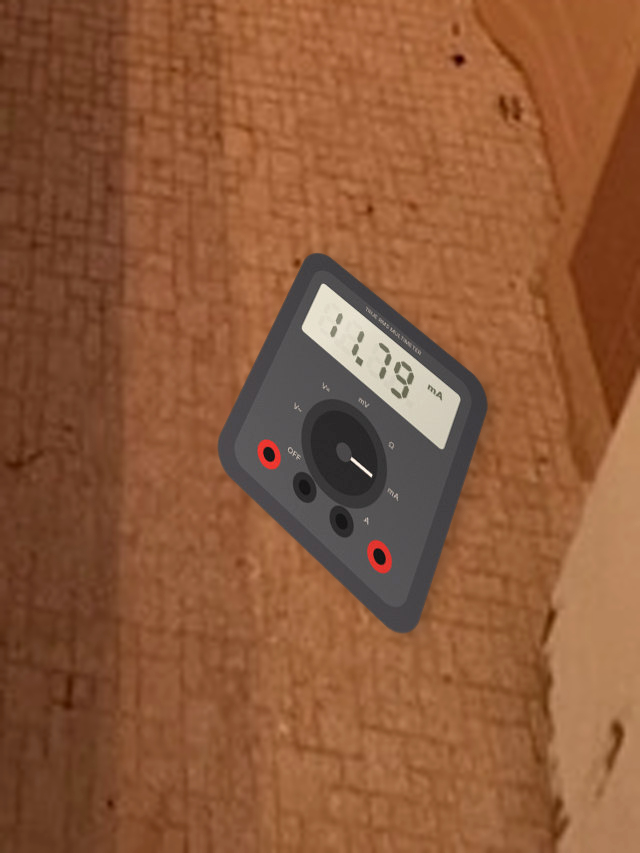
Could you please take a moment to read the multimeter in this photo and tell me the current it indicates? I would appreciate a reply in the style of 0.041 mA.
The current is 11.79 mA
